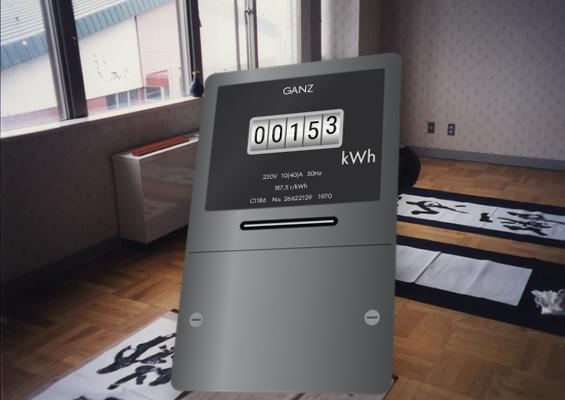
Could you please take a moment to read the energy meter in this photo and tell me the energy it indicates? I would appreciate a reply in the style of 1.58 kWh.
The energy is 153 kWh
